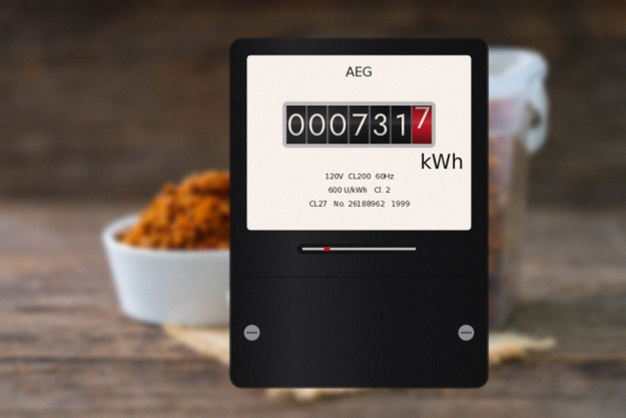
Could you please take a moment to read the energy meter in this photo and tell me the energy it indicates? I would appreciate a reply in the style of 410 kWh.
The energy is 731.7 kWh
